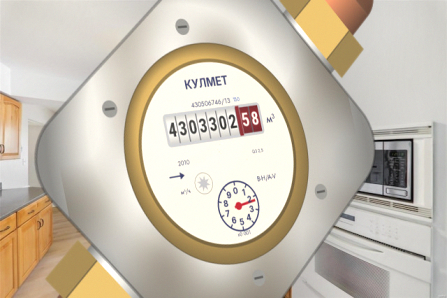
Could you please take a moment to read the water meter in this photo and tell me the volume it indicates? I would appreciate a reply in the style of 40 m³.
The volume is 4303302.582 m³
